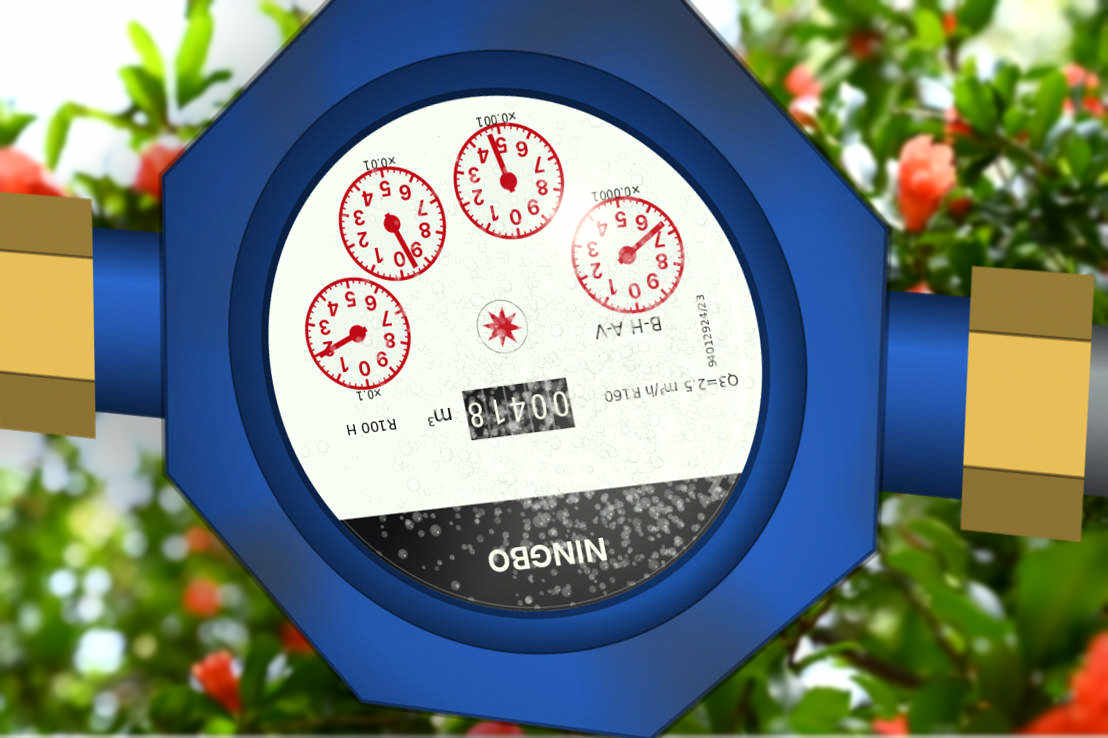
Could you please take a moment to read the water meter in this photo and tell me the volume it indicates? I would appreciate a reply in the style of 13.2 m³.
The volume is 418.1946 m³
